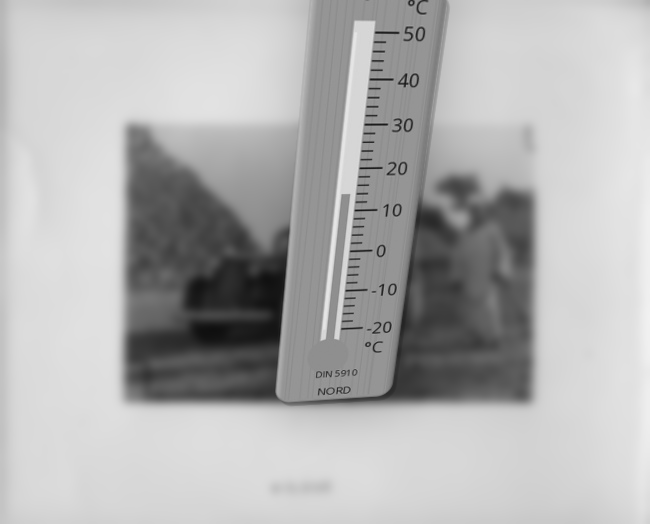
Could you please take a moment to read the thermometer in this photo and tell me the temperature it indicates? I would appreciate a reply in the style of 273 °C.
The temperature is 14 °C
